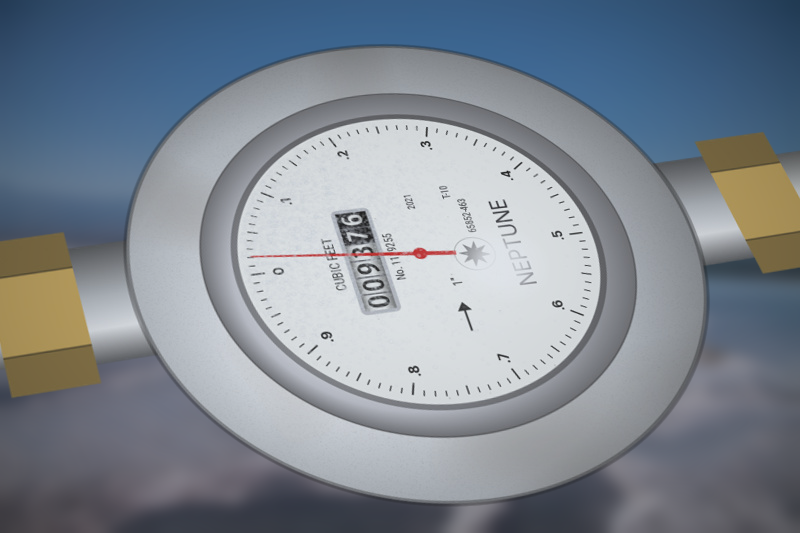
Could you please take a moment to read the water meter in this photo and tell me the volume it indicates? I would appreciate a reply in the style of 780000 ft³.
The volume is 9376.02 ft³
